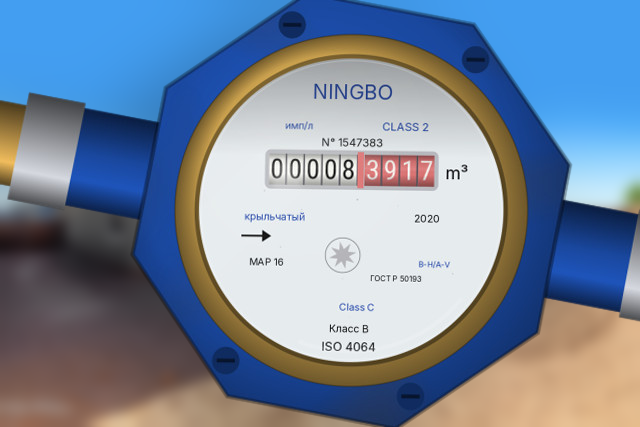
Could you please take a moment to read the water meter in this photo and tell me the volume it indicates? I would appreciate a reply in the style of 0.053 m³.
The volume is 8.3917 m³
